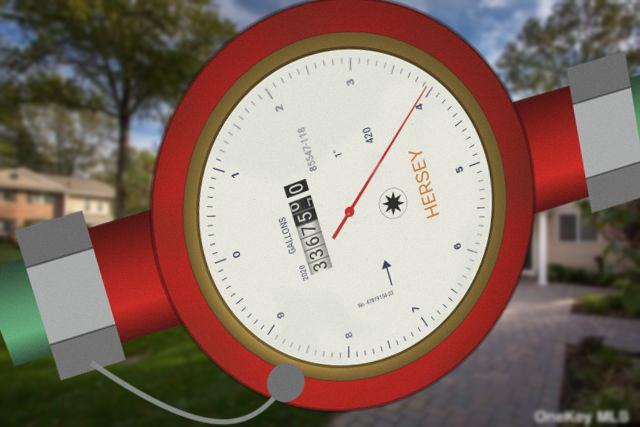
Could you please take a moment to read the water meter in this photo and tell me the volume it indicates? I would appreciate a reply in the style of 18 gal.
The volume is 3367563.9 gal
